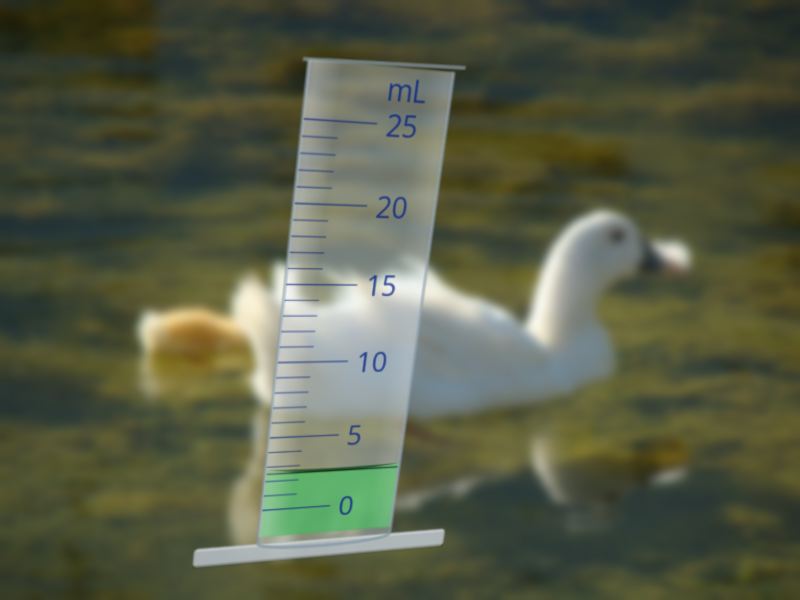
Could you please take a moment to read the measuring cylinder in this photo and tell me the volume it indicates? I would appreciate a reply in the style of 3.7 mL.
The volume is 2.5 mL
